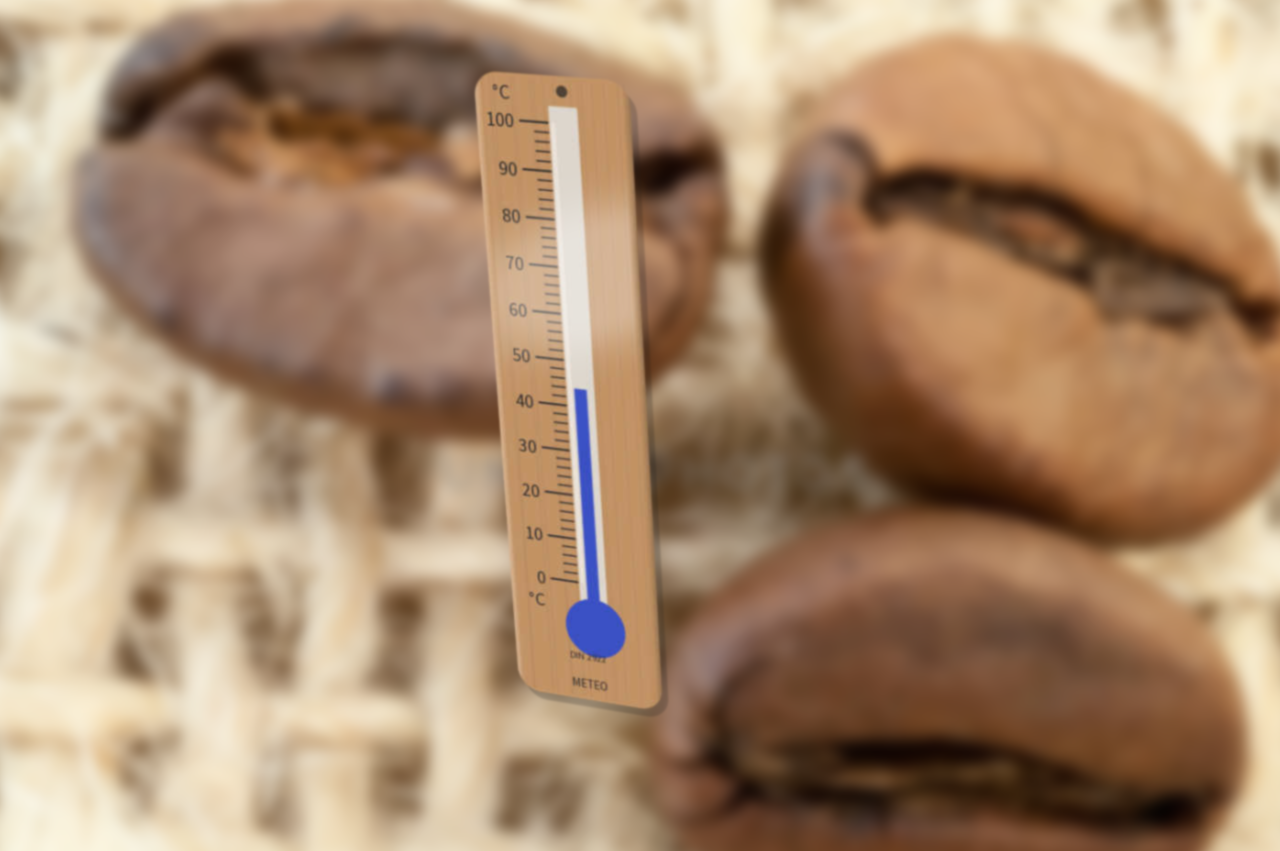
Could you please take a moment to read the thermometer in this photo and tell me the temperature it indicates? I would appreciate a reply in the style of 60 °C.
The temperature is 44 °C
